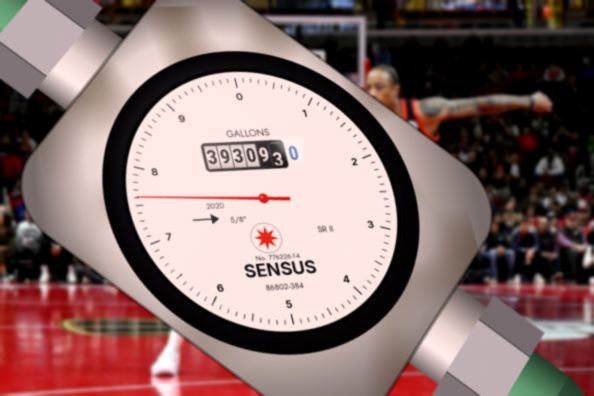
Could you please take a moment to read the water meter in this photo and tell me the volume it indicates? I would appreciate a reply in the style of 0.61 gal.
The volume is 3930927.6 gal
